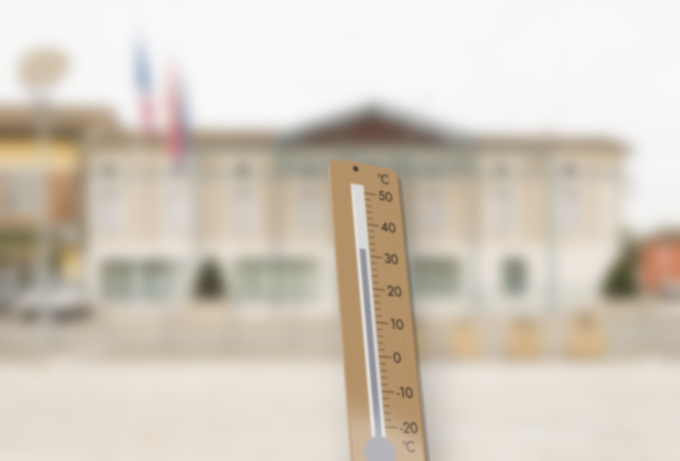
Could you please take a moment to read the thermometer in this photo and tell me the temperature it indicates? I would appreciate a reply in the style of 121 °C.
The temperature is 32 °C
